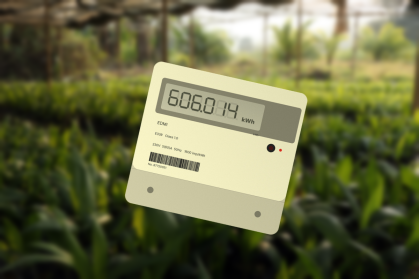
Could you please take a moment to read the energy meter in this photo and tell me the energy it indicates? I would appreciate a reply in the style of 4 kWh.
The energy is 606.014 kWh
